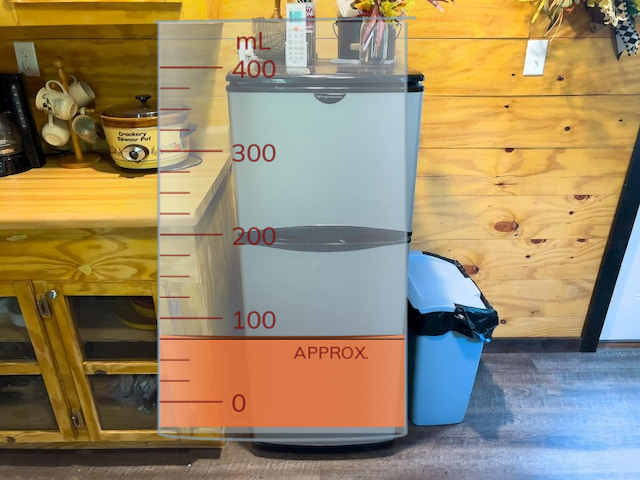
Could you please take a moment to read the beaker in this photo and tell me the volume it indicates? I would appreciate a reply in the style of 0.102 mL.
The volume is 75 mL
